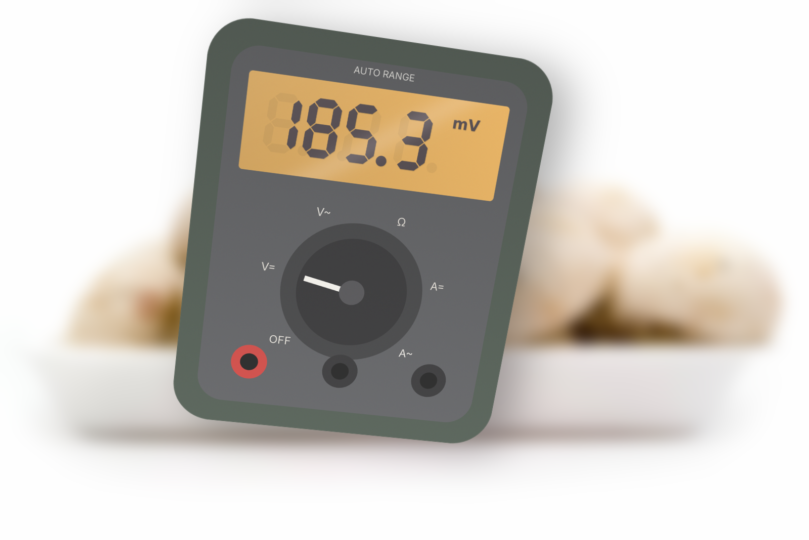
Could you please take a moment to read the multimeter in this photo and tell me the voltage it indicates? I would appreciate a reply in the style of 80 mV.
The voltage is 185.3 mV
